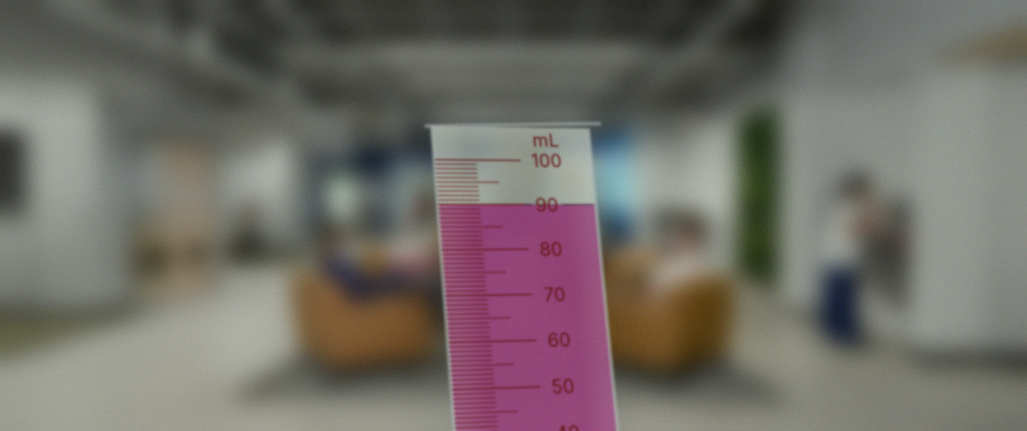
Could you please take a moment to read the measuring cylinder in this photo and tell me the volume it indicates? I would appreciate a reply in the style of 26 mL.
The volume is 90 mL
